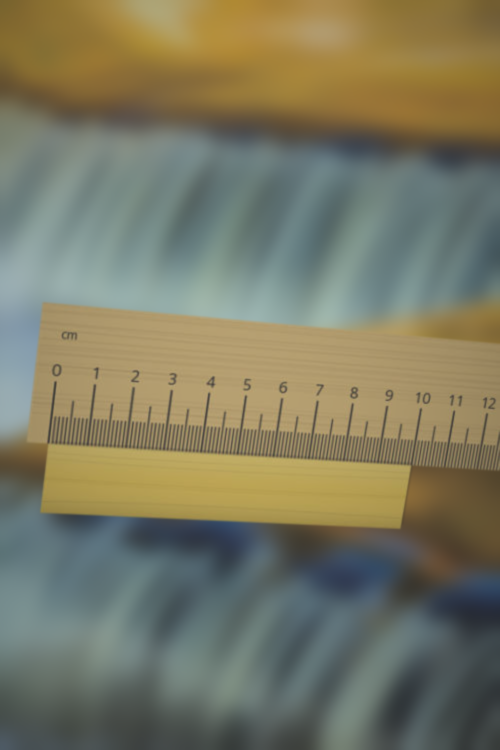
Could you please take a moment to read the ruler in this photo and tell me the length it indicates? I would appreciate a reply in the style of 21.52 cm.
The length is 10 cm
